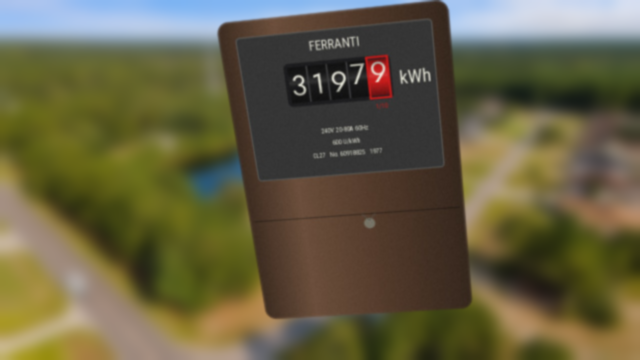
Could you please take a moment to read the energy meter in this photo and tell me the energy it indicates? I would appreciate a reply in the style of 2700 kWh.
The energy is 3197.9 kWh
